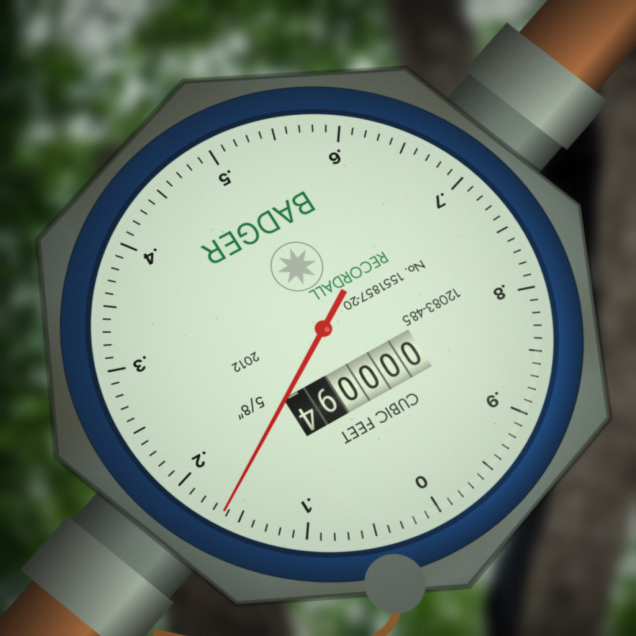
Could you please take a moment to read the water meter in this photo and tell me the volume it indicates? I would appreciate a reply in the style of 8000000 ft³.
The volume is 94.16 ft³
